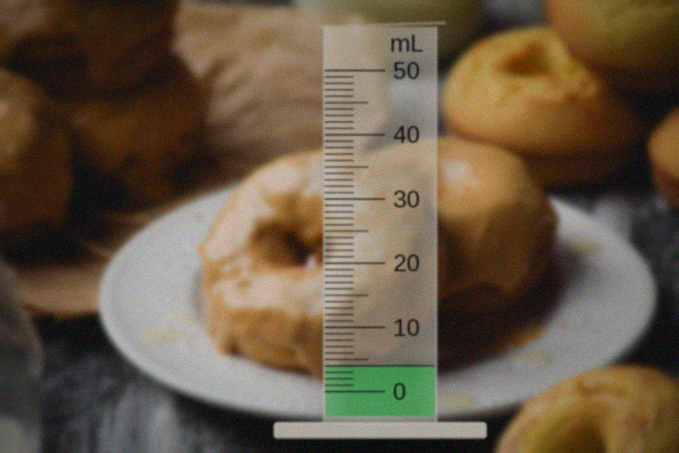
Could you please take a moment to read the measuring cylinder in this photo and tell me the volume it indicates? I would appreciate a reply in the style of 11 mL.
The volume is 4 mL
